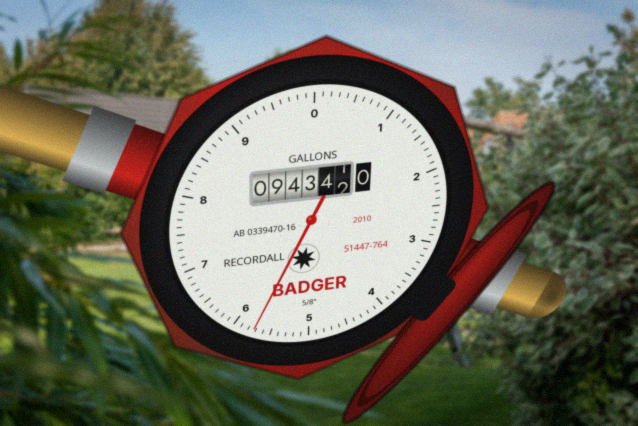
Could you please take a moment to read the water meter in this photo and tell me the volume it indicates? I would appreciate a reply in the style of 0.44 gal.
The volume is 943415.7 gal
